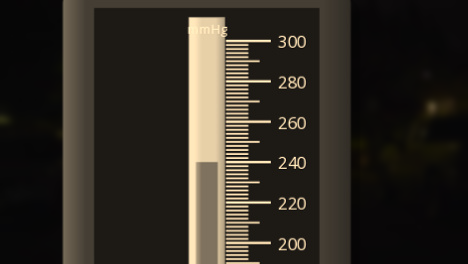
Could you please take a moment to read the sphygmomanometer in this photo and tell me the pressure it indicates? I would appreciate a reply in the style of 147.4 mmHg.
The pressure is 240 mmHg
